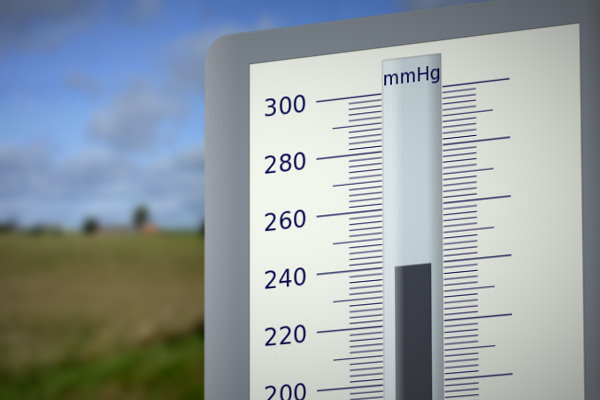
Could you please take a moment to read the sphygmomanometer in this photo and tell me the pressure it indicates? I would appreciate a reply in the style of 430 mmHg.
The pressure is 240 mmHg
